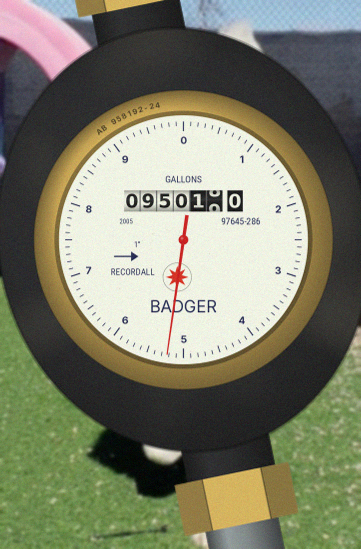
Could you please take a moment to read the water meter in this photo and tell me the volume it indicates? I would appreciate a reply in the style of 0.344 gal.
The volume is 950185.2 gal
